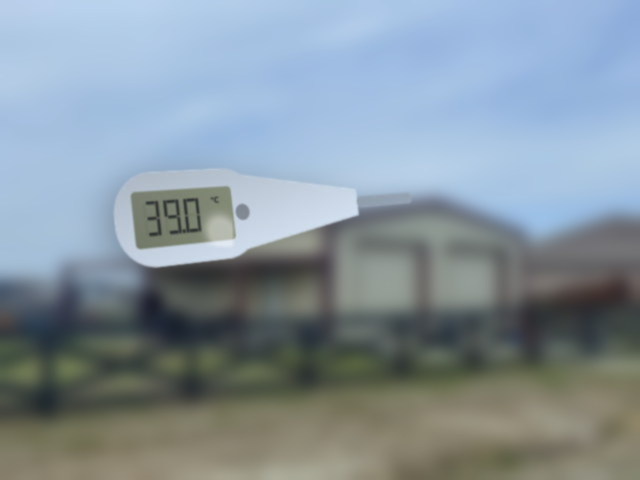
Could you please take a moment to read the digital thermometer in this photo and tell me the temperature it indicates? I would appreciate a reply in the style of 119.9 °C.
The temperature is 39.0 °C
